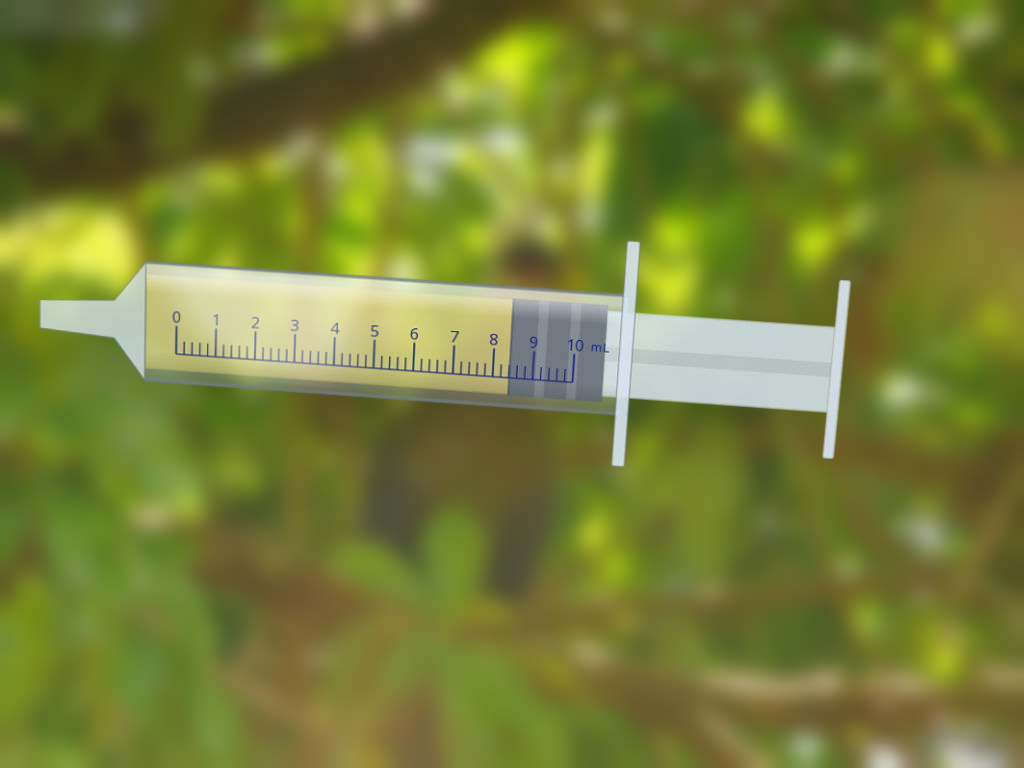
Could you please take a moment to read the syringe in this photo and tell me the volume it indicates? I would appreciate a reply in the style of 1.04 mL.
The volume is 8.4 mL
